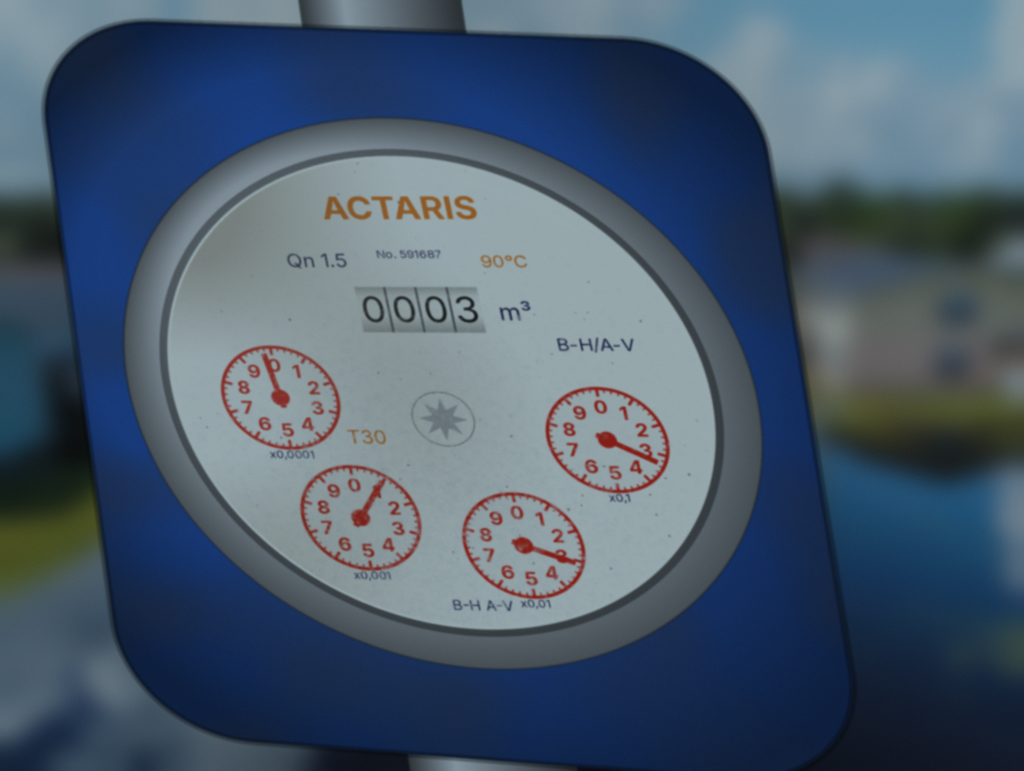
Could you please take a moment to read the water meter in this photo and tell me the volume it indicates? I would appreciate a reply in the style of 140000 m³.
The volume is 3.3309 m³
